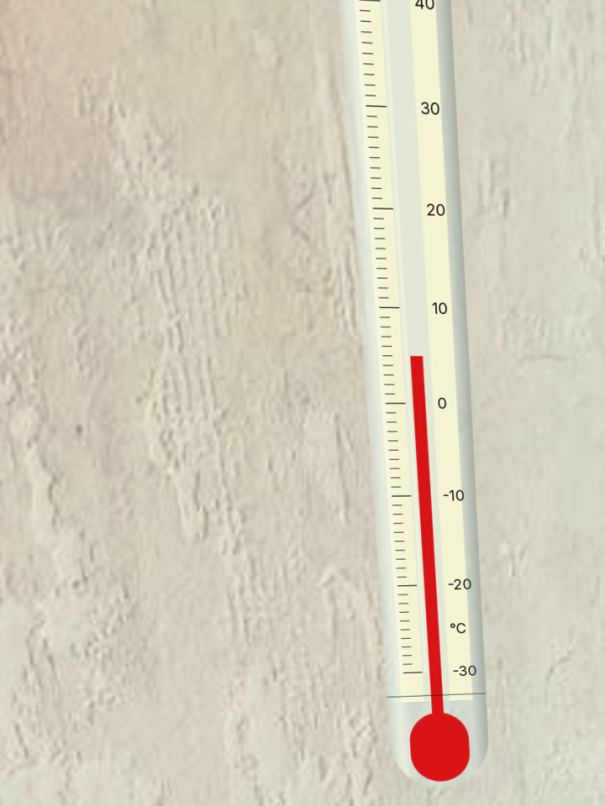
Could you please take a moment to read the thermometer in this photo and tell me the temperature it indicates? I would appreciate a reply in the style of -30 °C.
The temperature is 5 °C
